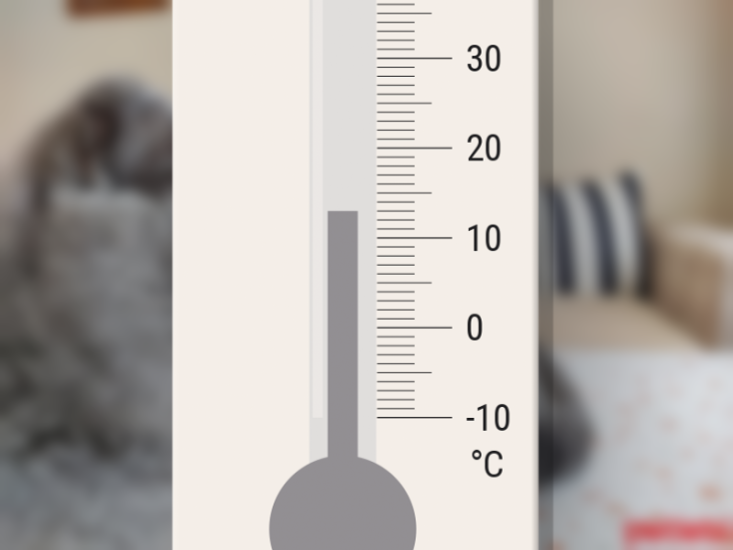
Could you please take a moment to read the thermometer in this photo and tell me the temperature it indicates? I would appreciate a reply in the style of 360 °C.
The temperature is 13 °C
